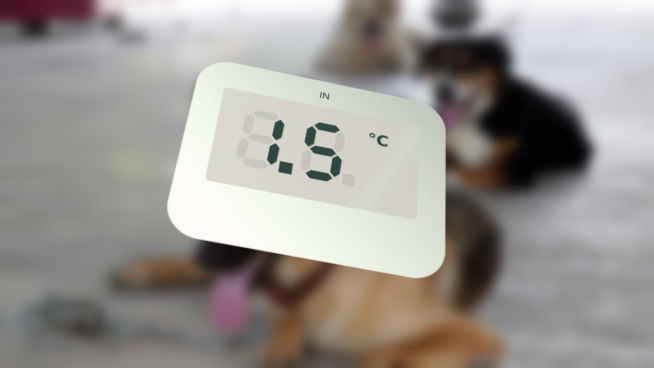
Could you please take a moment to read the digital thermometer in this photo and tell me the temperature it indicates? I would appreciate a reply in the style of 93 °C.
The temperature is 1.5 °C
